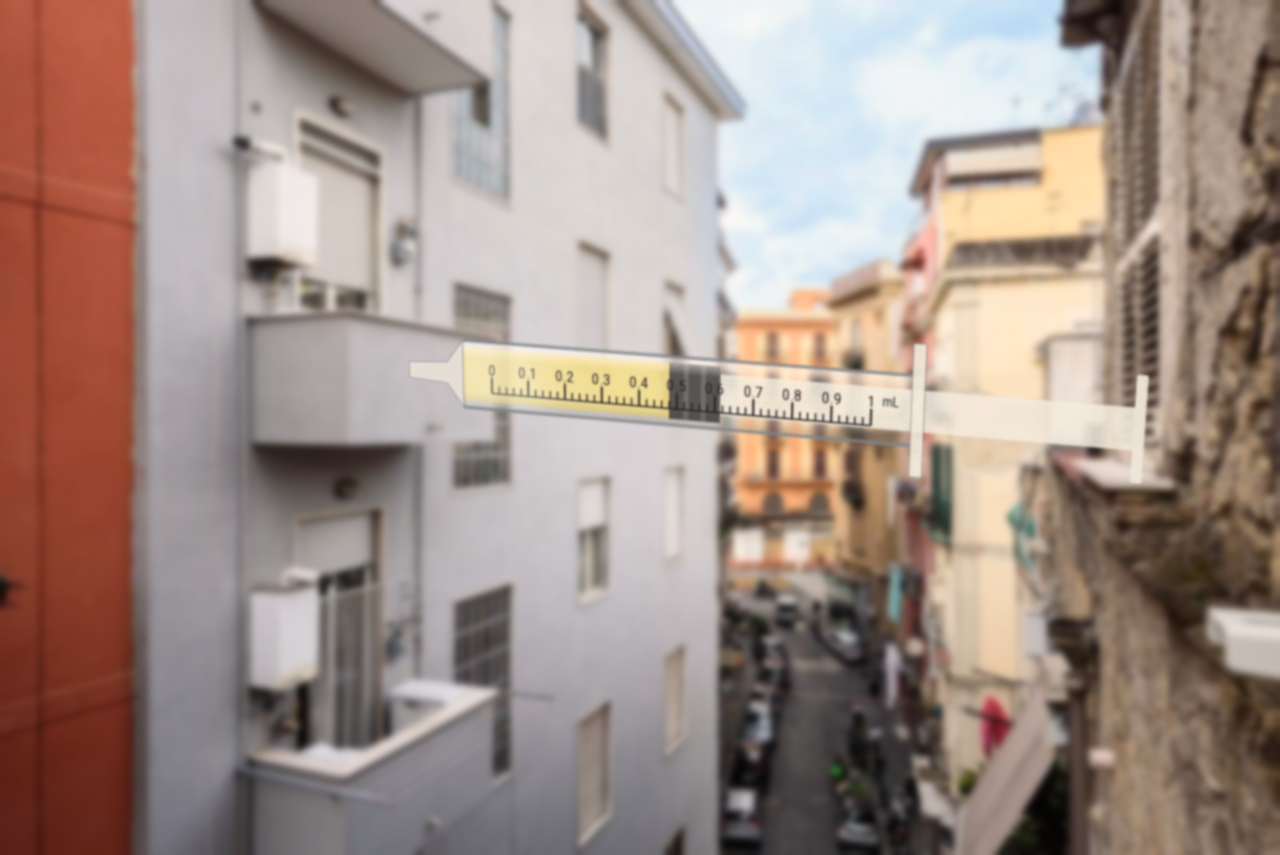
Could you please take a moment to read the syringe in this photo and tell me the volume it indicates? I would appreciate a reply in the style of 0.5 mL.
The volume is 0.48 mL
